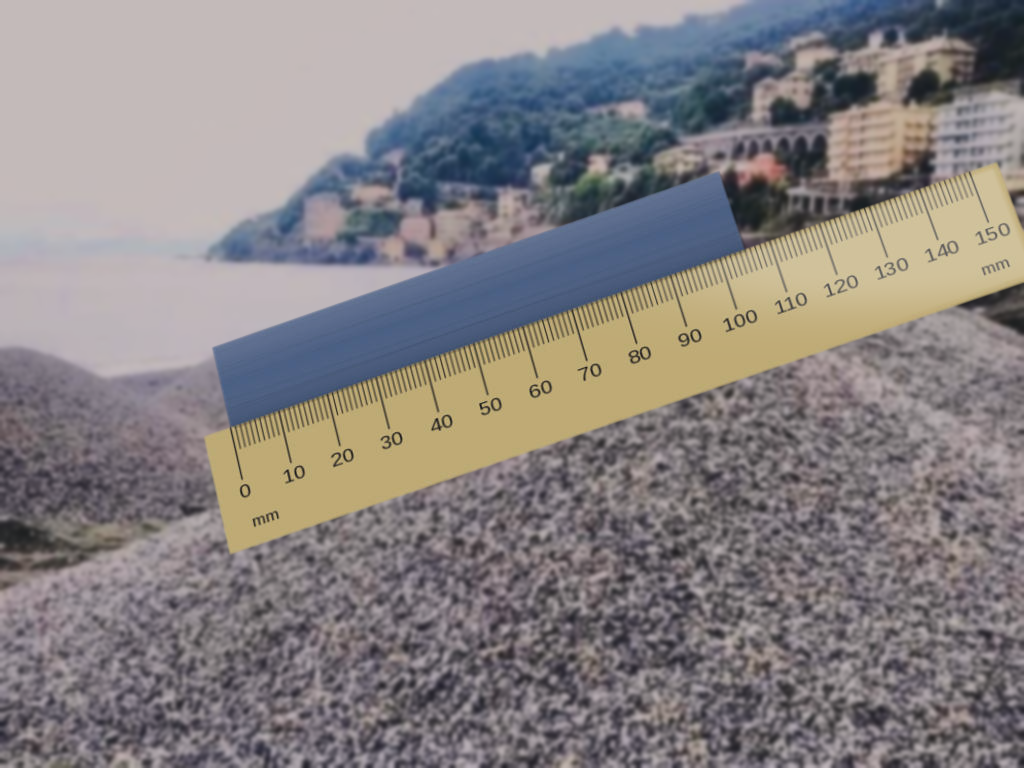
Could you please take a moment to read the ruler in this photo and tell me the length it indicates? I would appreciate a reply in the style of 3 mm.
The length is 105 mm
